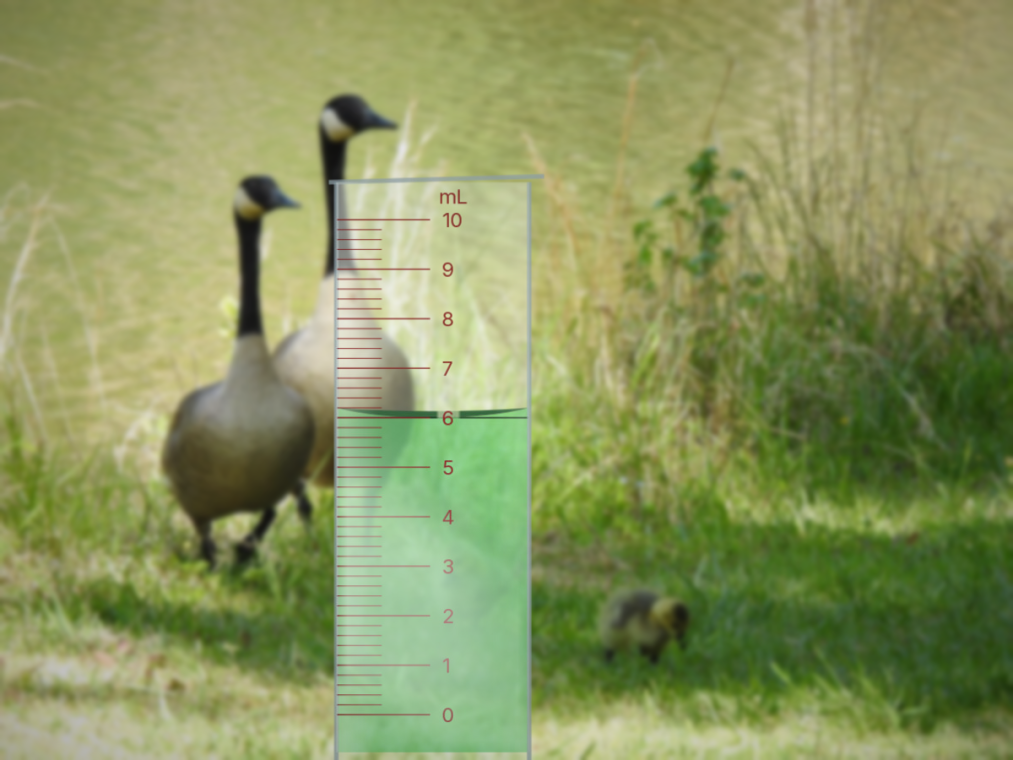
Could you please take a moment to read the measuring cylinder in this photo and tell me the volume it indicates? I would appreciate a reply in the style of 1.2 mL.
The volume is 6 mL
